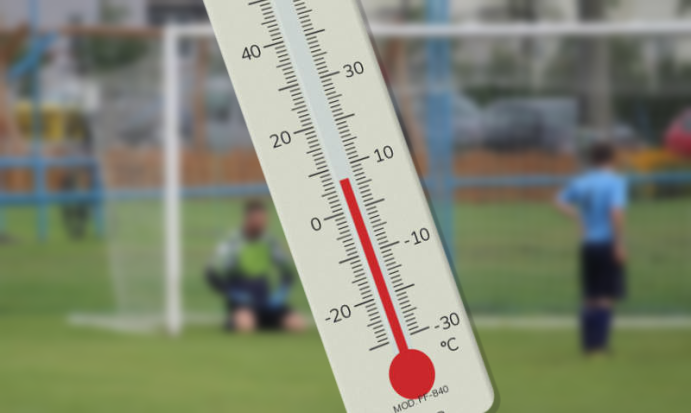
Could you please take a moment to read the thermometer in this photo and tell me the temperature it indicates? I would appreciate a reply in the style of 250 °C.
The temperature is 7 °C
